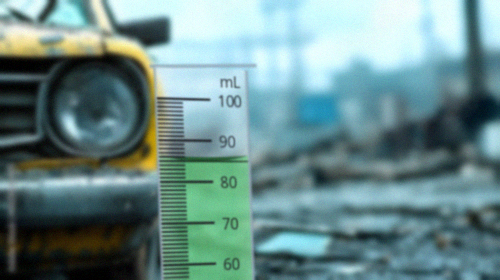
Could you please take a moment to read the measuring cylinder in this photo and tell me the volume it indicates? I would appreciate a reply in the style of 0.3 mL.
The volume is 85 mL
